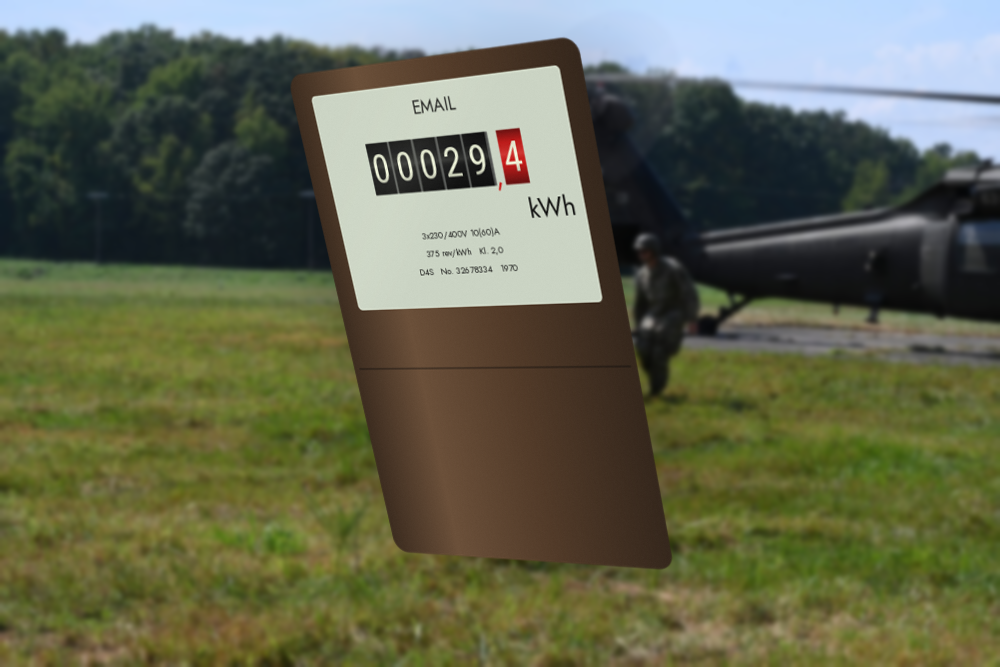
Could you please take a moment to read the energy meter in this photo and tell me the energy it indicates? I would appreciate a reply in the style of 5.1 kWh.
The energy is 29.4 kWh
